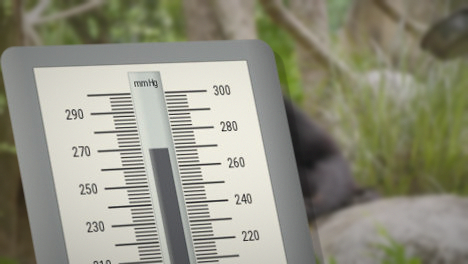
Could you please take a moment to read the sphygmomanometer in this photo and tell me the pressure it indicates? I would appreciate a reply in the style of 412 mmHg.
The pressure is 270 mmHg
